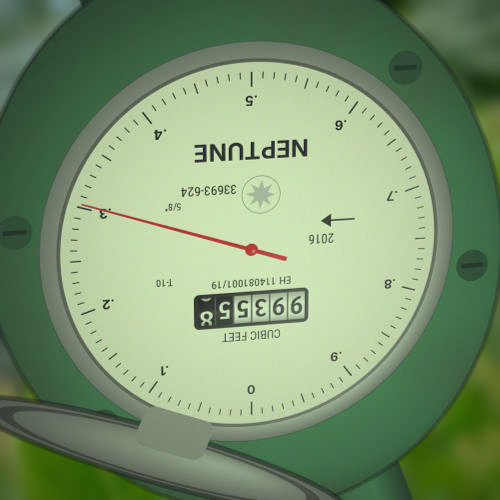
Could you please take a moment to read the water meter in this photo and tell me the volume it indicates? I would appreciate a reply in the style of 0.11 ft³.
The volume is 993558.30 ft³
